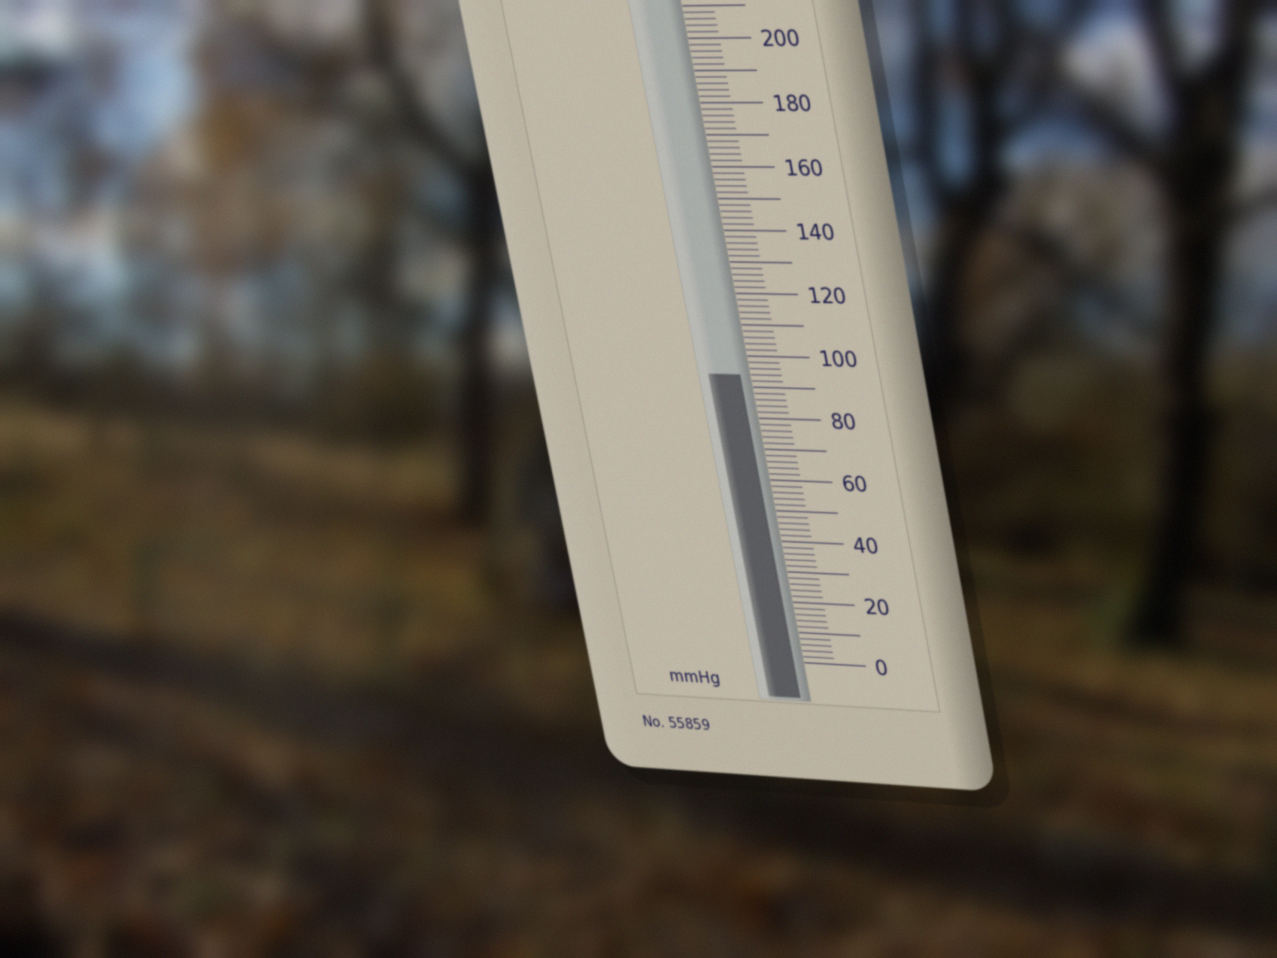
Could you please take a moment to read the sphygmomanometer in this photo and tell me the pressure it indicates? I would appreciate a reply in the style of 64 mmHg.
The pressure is 94 mmHg
